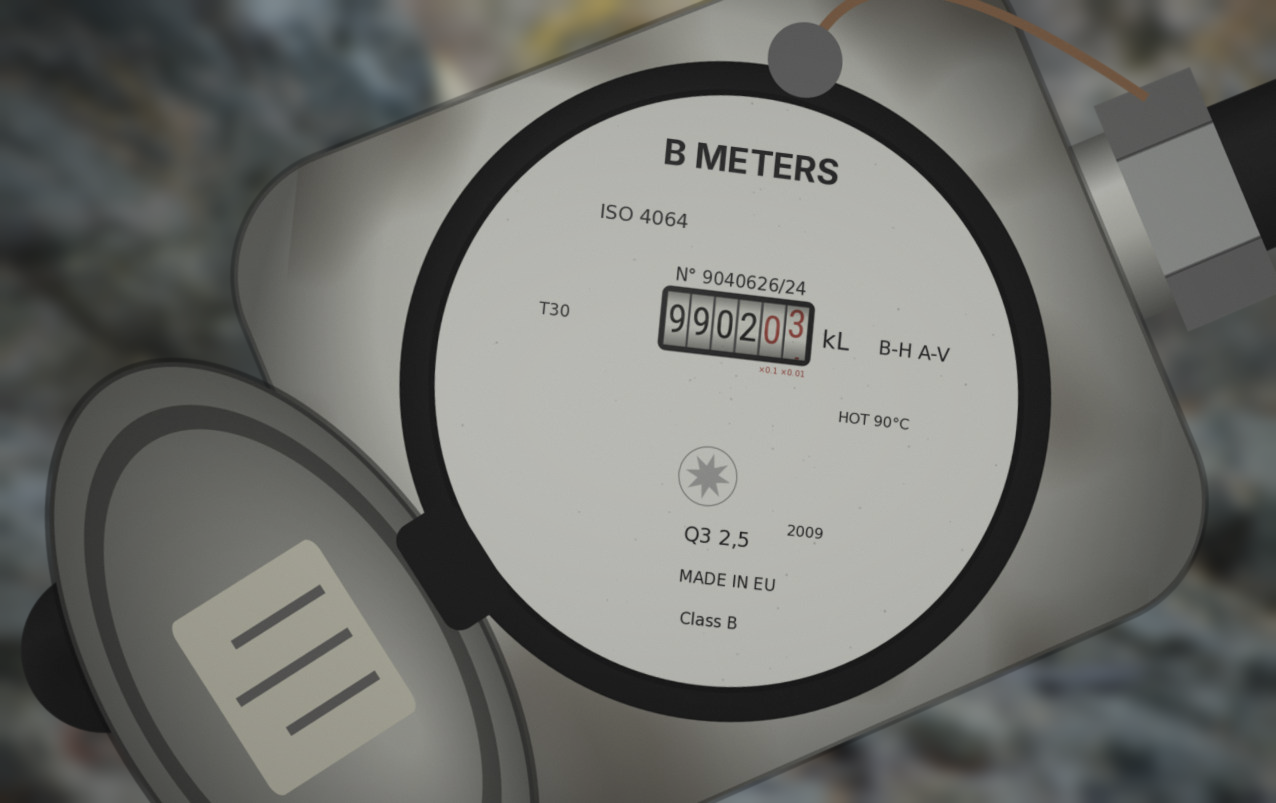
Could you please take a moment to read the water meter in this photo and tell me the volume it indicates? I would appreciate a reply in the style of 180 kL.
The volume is 9902.03 kL
